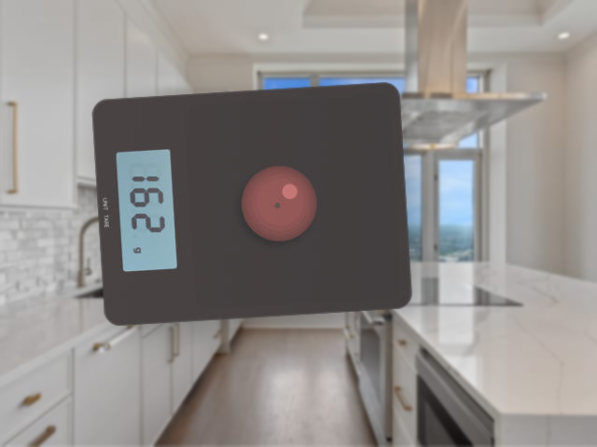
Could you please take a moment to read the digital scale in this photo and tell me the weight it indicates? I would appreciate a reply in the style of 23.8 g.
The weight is 162 g
